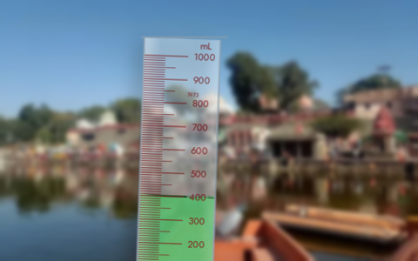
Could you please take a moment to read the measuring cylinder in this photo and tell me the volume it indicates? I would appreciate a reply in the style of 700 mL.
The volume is 400 mL
